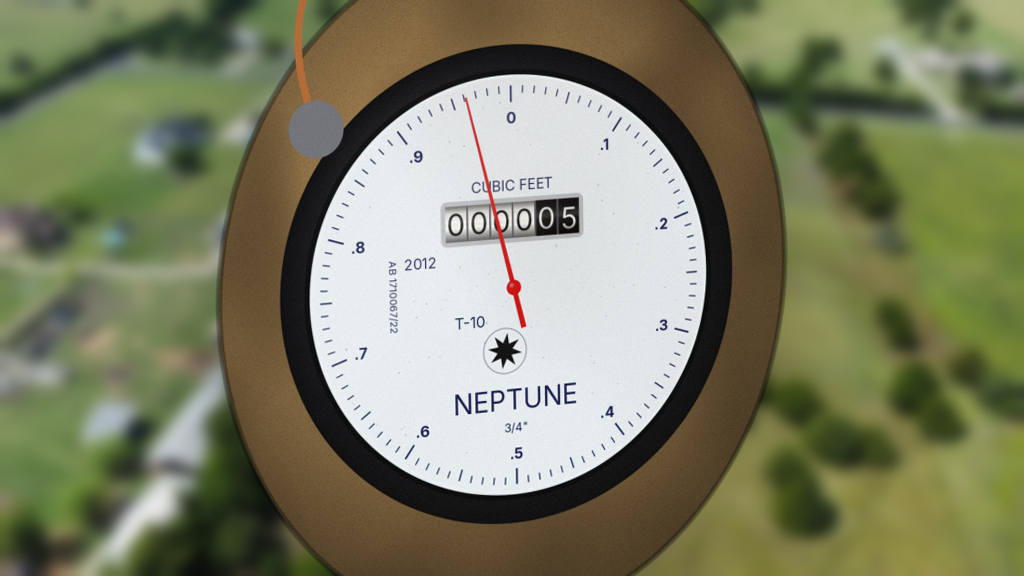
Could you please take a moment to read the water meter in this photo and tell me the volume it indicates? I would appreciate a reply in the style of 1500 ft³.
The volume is 4.96 ft³
